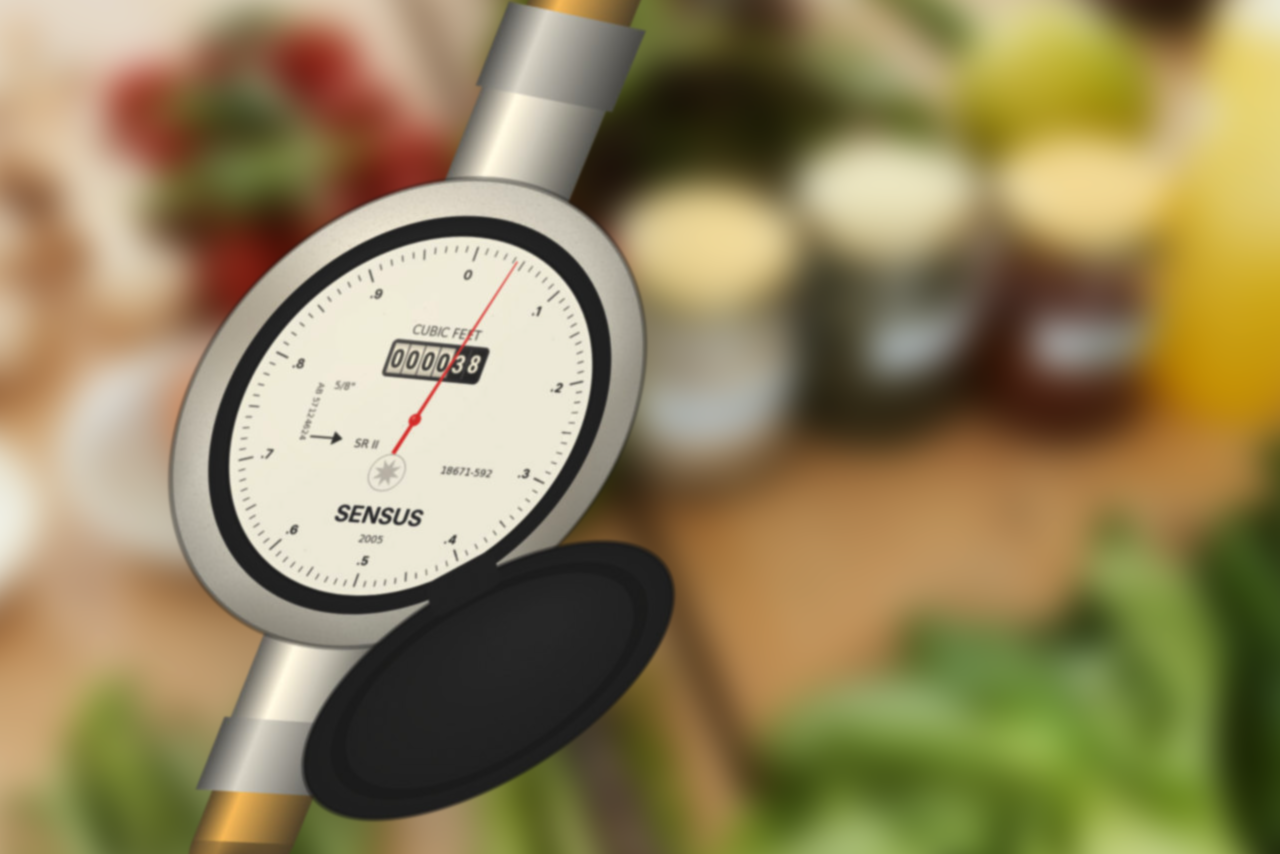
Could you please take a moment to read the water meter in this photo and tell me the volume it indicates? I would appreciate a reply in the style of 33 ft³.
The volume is 38.04 ft³
